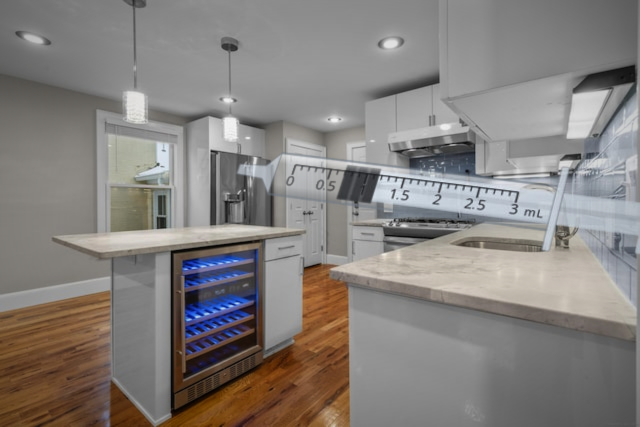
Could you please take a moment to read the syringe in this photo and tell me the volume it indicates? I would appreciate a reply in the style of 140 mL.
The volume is 0.7 mL
